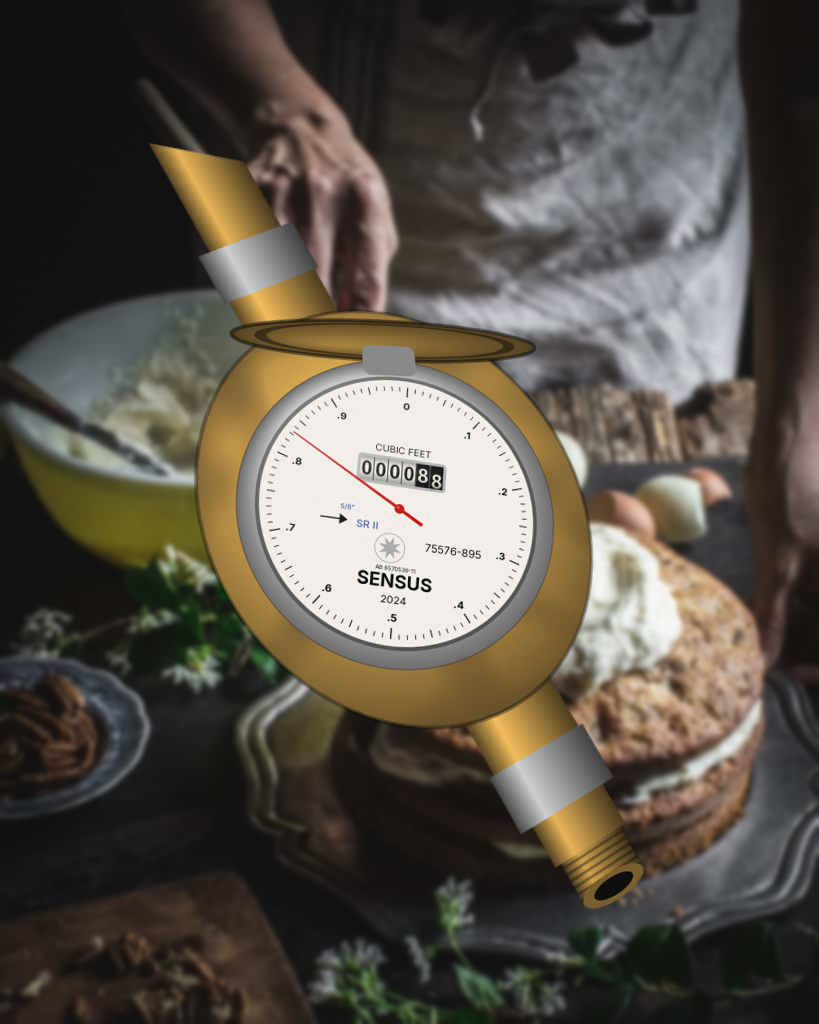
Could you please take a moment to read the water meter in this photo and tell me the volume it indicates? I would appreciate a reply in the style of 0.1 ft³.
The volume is 87.83 ft³
